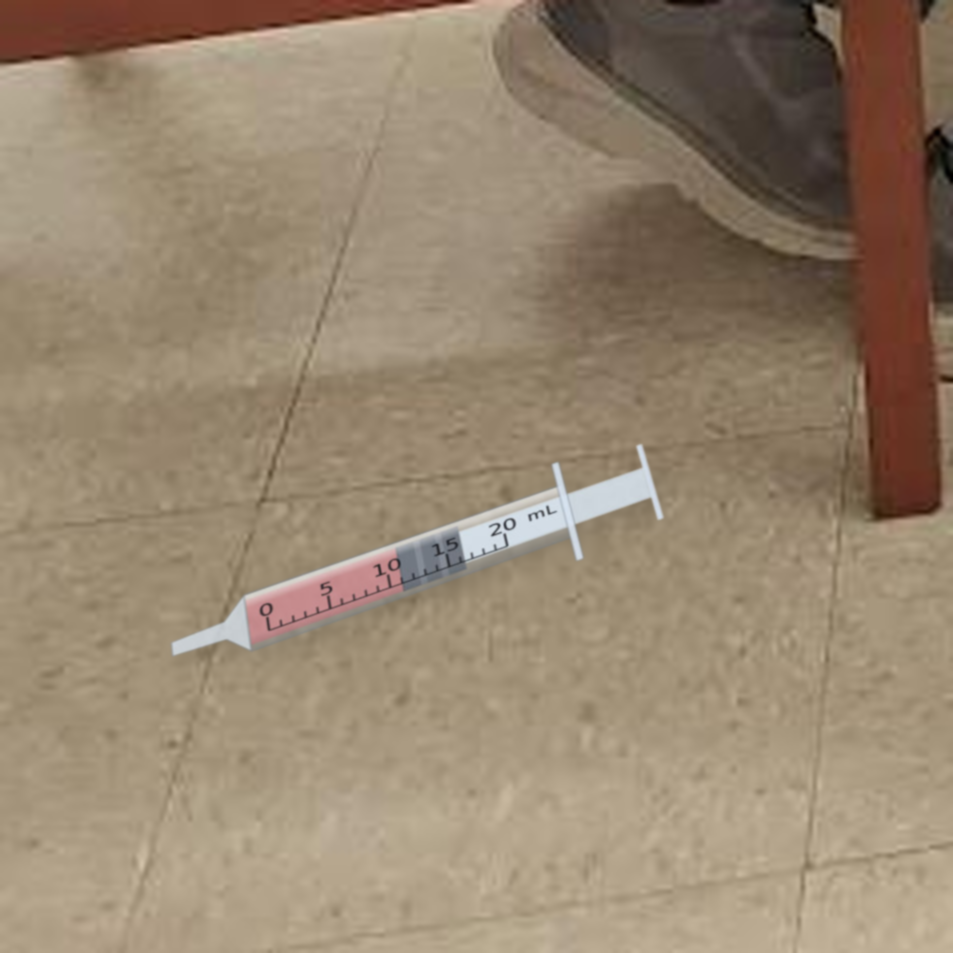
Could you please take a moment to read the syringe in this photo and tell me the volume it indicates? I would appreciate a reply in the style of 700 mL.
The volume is 11 mL
